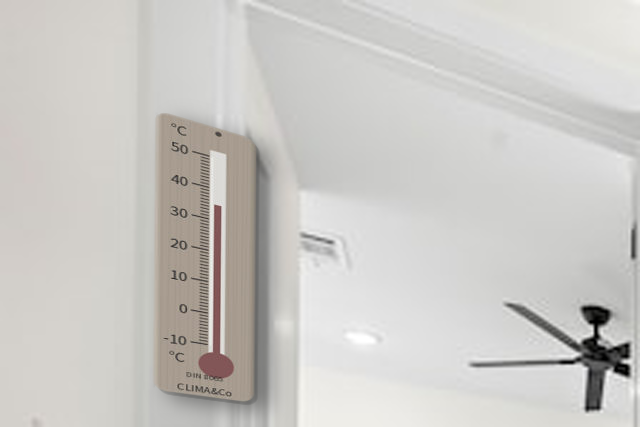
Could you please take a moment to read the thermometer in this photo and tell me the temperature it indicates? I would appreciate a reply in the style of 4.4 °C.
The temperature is 35 °C
